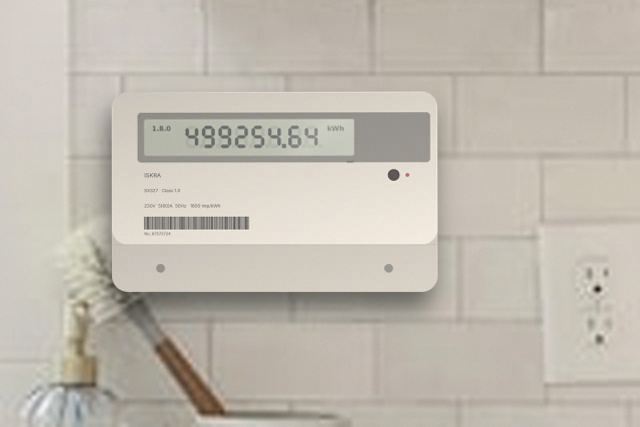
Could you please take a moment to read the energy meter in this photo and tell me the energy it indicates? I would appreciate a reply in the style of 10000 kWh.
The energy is 499254.64 kWh
